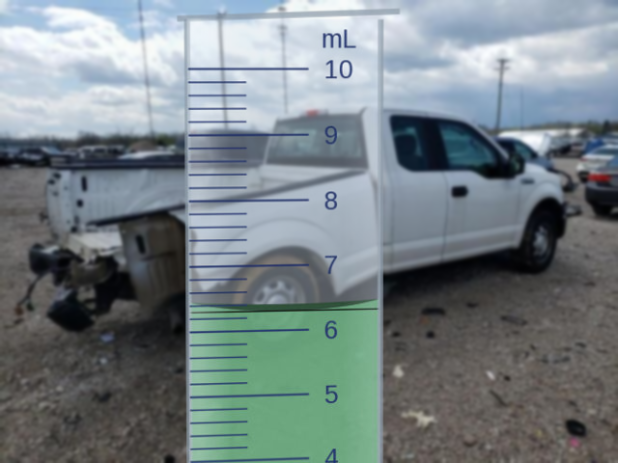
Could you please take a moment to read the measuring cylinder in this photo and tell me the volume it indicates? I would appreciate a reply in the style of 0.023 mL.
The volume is 6.3 mL
